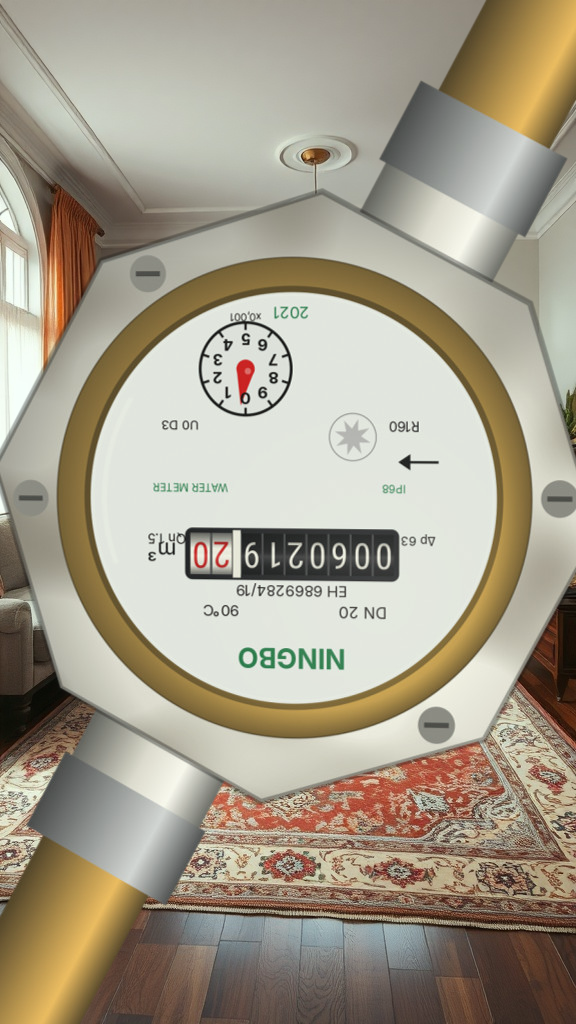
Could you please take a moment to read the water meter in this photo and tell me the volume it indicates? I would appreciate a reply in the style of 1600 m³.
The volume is 60219.200 m³
